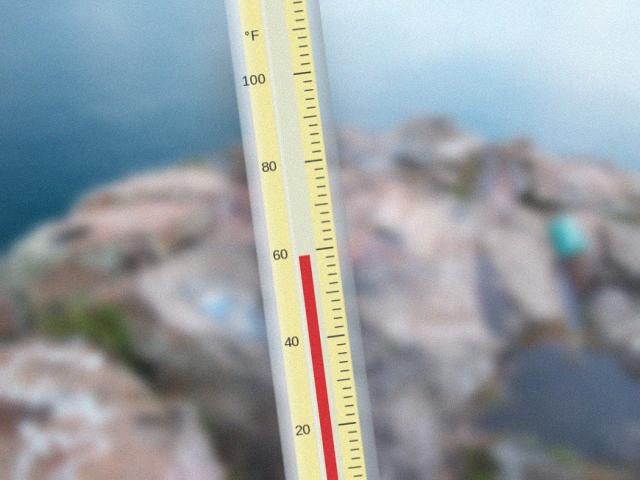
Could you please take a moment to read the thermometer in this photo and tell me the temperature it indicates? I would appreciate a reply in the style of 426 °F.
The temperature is 59 °F
